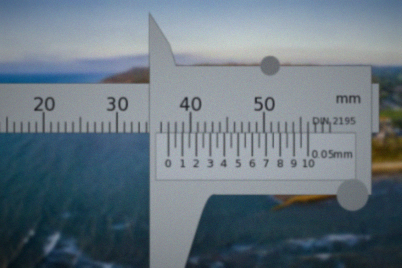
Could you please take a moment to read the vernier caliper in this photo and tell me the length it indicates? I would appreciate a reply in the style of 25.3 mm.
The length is 37.0 mm
